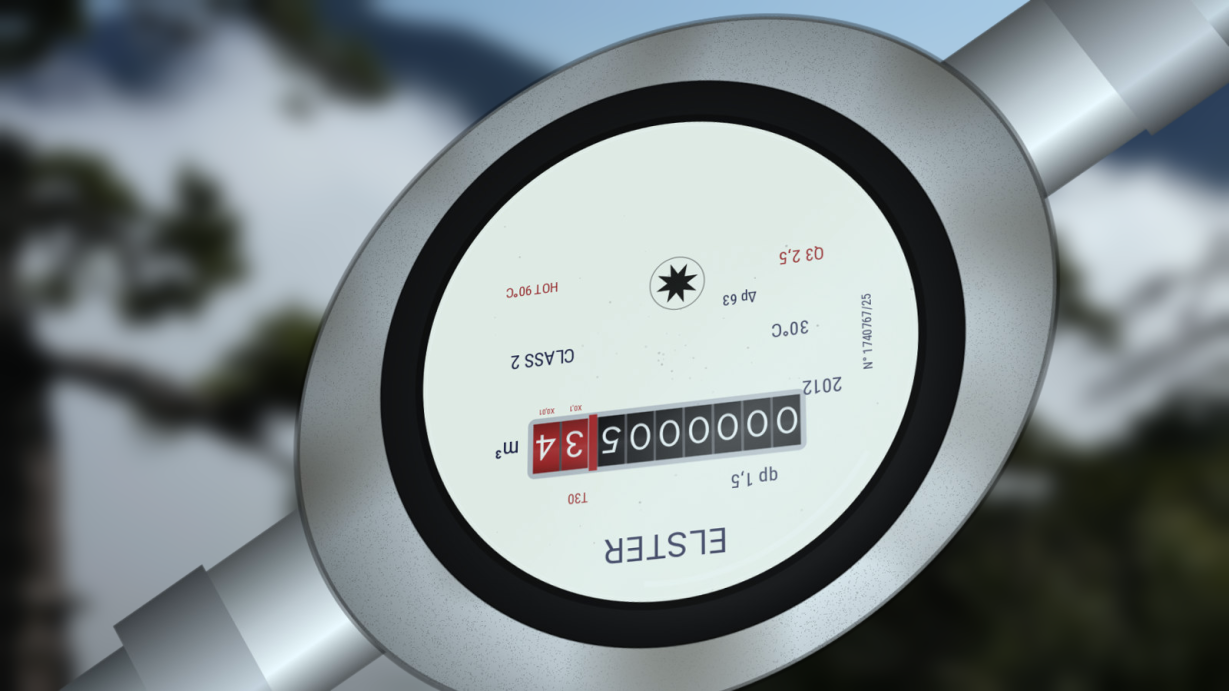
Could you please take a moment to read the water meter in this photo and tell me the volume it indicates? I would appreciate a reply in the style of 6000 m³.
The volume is 5.34 m³
